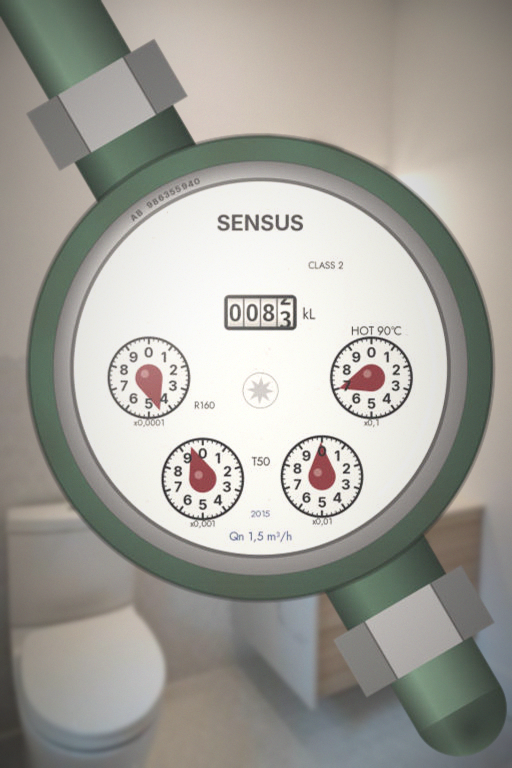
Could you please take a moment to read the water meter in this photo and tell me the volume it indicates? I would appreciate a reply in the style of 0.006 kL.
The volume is 82.6994 kL
